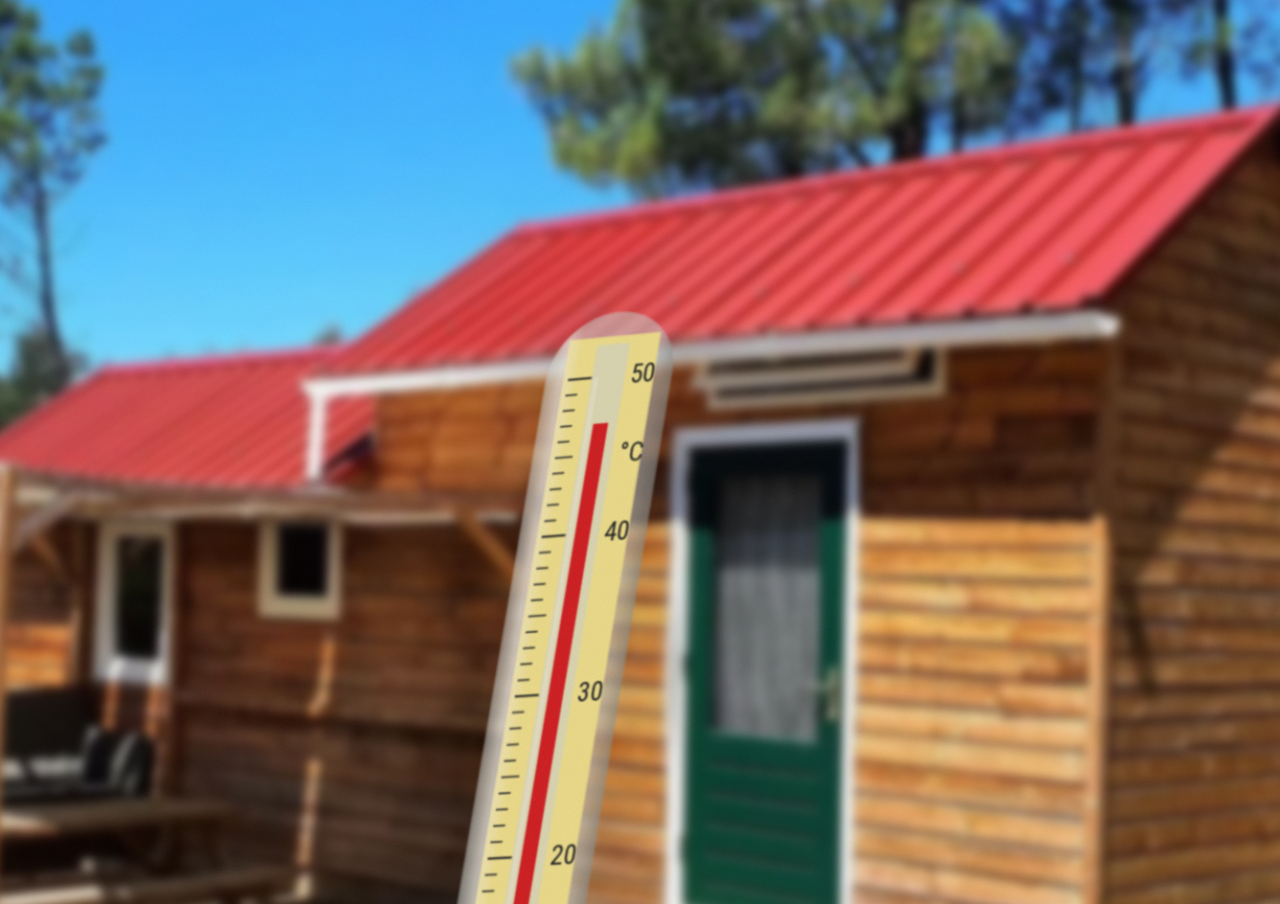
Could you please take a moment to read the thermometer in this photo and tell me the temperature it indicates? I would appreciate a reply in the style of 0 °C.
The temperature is 47 °C
